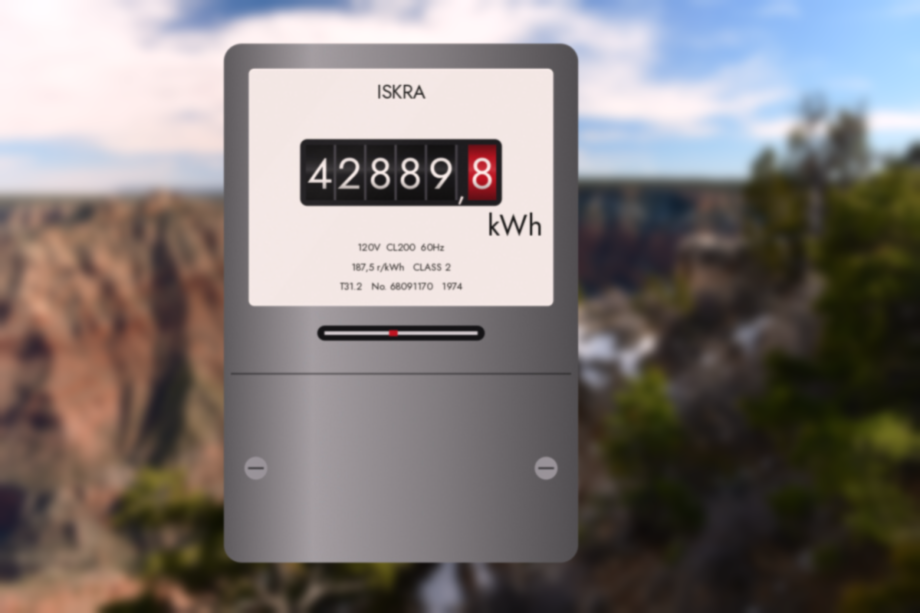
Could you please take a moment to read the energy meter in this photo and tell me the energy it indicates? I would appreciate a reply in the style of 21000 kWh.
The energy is 42889.8 kWh
